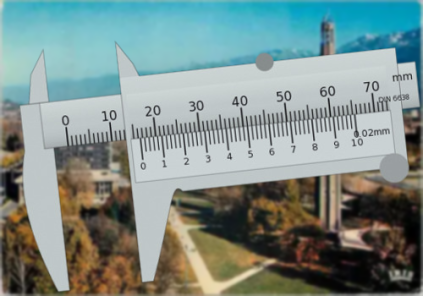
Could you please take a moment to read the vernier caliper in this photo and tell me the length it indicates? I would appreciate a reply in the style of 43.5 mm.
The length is 16.5 mm
